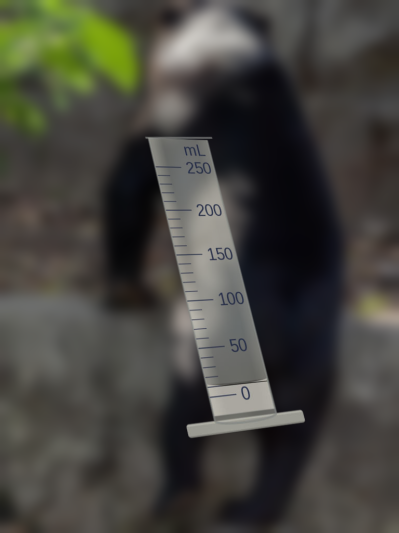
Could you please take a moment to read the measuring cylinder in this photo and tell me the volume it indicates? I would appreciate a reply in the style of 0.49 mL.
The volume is 10 mL
